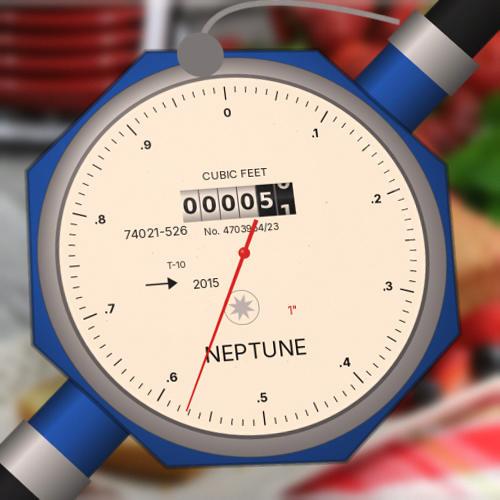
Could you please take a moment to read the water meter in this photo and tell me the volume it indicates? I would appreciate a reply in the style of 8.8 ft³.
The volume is 50.57 ft³
